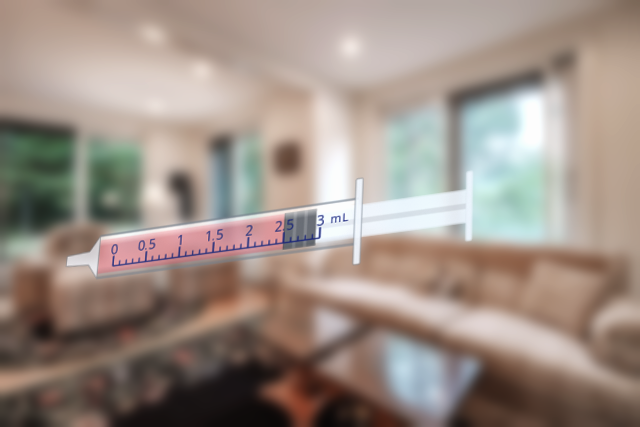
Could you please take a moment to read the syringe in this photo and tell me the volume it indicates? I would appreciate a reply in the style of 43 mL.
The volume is 2.5 mL
